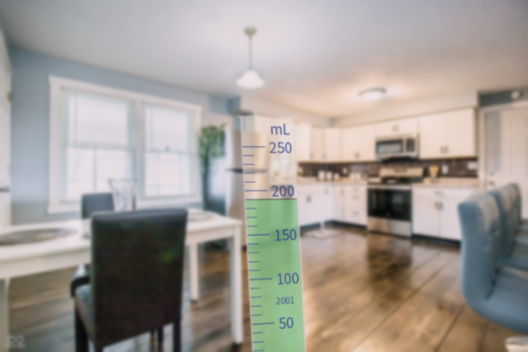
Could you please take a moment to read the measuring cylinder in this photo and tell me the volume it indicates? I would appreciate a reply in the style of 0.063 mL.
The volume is 190 mL
